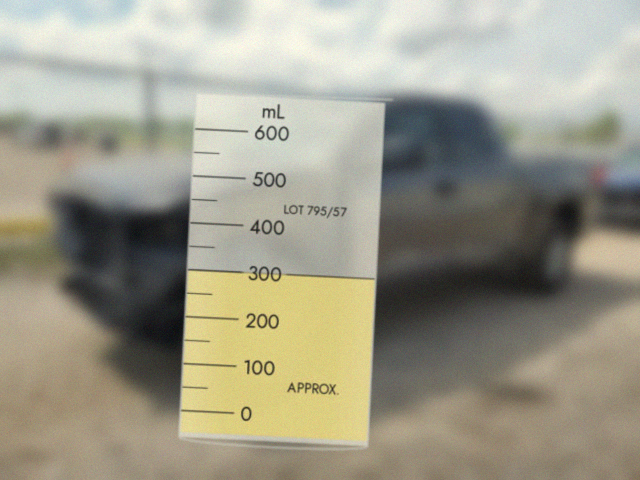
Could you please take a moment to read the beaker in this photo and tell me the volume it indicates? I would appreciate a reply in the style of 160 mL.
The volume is 300 mL
